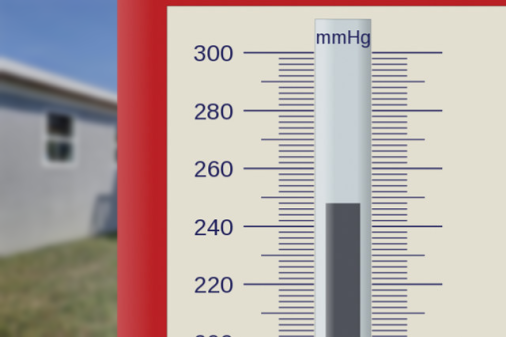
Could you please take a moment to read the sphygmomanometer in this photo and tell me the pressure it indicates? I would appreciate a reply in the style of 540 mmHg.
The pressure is 248 mmHg
